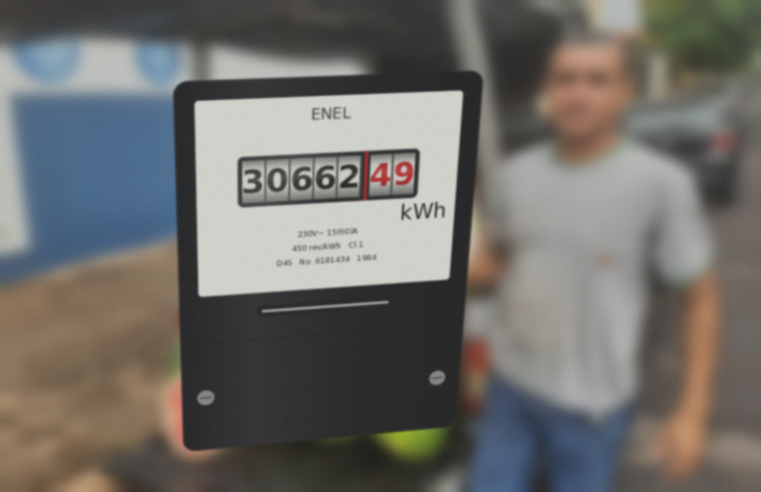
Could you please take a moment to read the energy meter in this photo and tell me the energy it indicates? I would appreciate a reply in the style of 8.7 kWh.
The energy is 30662.49 kWh
